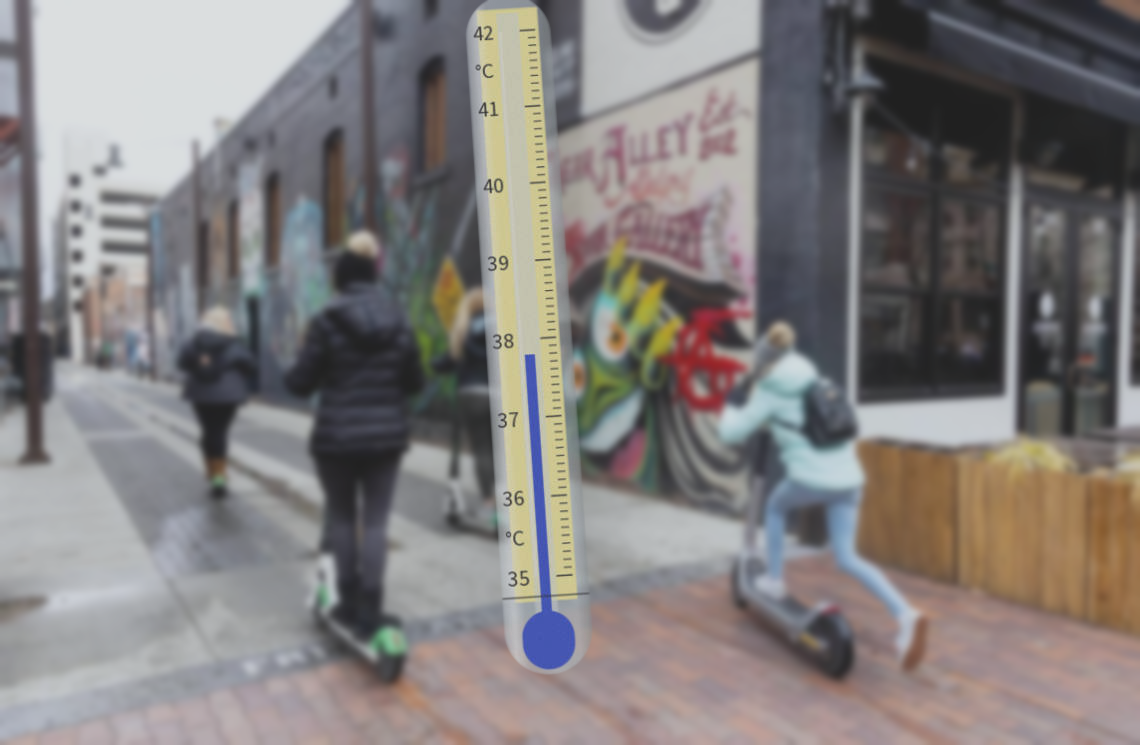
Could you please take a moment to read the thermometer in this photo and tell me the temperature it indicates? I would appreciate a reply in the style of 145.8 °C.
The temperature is 37.8 °C
